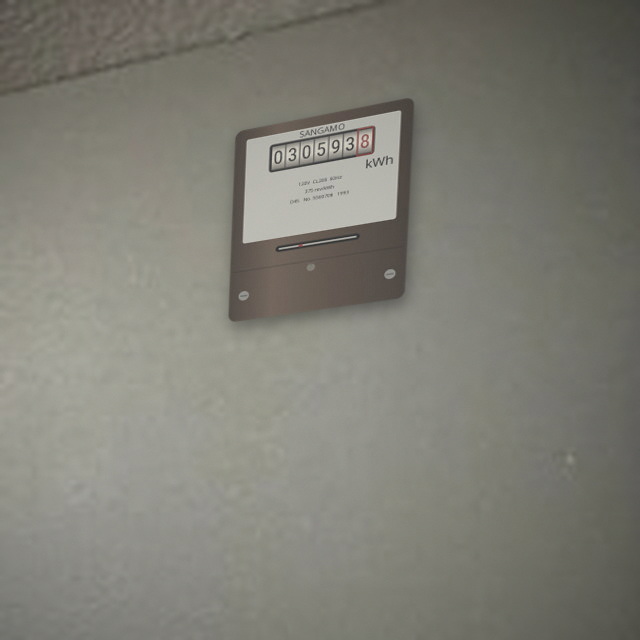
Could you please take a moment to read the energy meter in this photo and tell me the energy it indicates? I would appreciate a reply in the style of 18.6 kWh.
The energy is 30593.8 kWh
